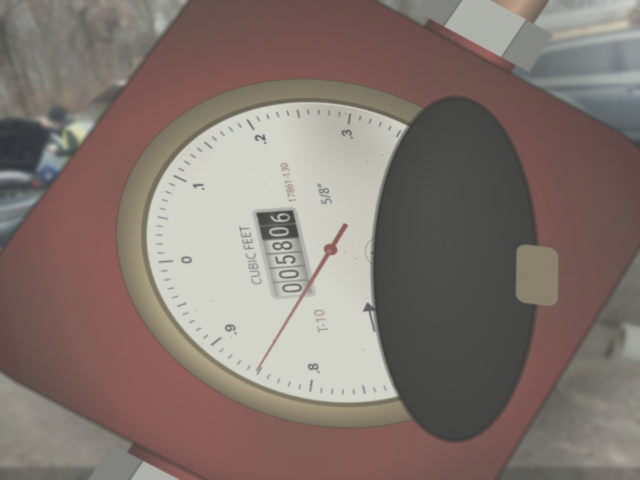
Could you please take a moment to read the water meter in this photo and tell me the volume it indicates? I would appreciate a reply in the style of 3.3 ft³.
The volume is 5805.85 ft³
